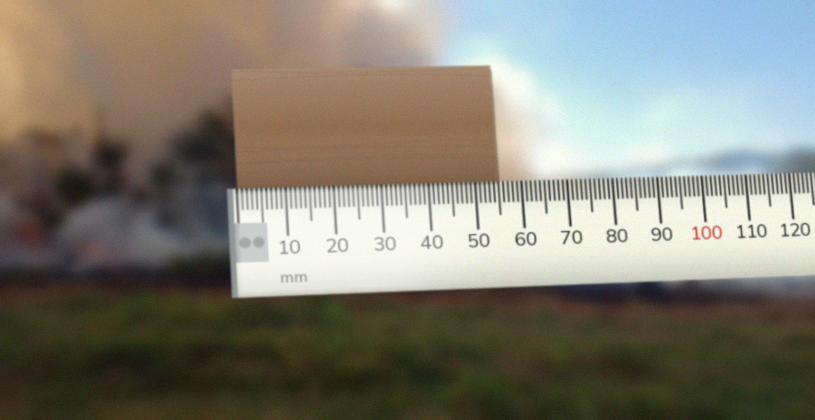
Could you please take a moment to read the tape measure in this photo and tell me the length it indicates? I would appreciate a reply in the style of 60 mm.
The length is 55 mm
